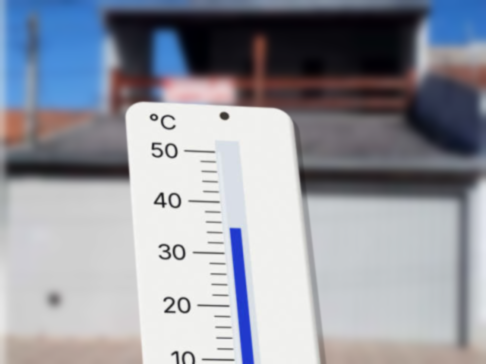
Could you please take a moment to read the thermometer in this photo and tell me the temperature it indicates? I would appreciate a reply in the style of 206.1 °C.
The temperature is 35 °C
